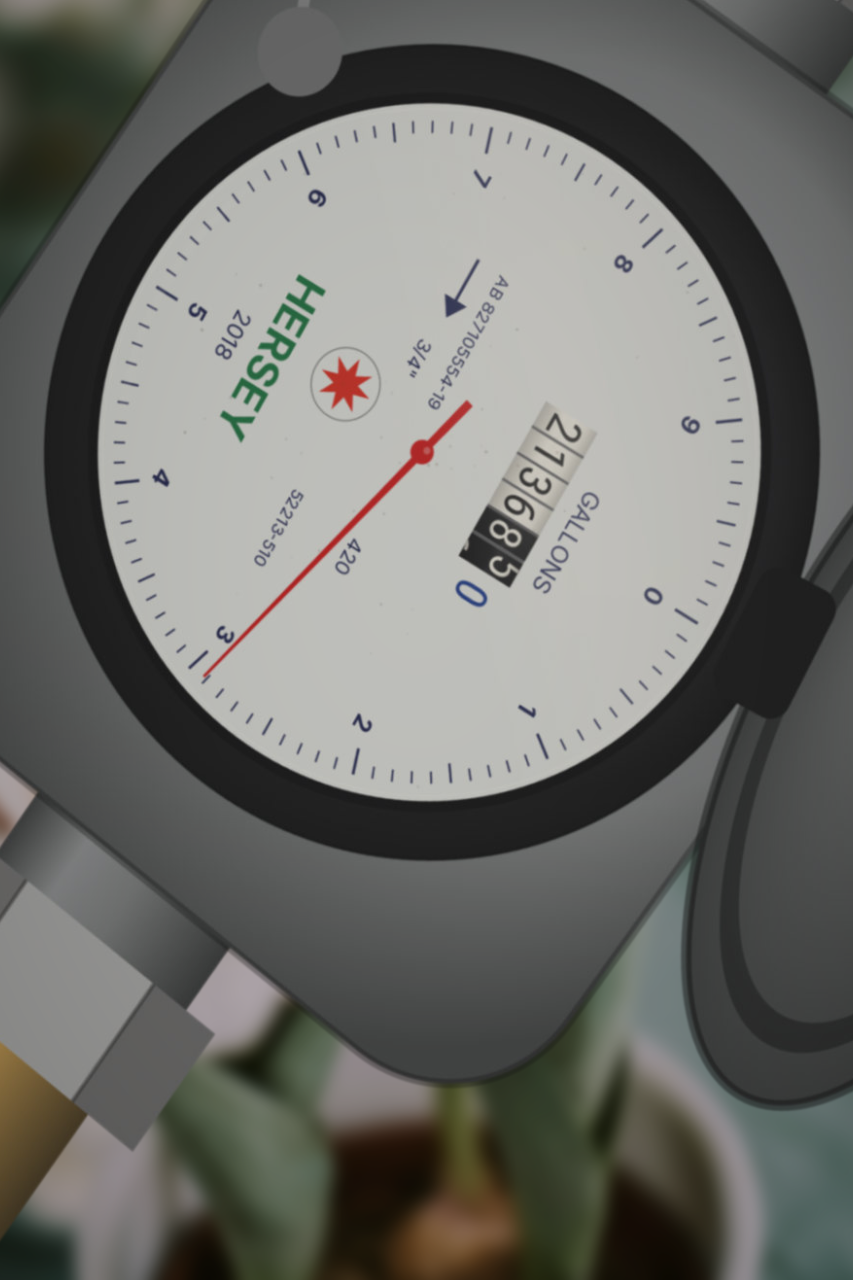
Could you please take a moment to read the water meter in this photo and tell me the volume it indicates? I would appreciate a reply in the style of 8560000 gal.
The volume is 2136852.9 gal
